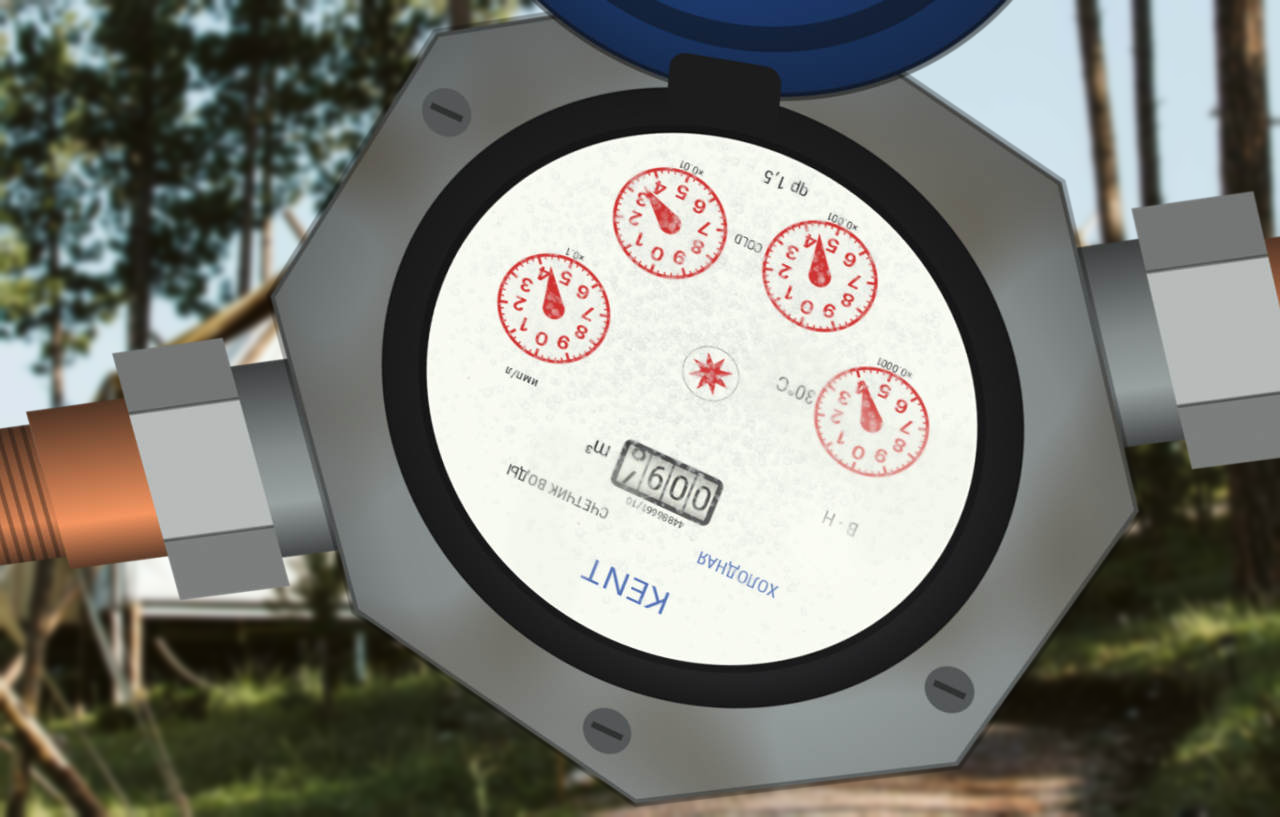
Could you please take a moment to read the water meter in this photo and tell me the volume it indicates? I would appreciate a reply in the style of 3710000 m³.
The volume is 97.4344 m³
